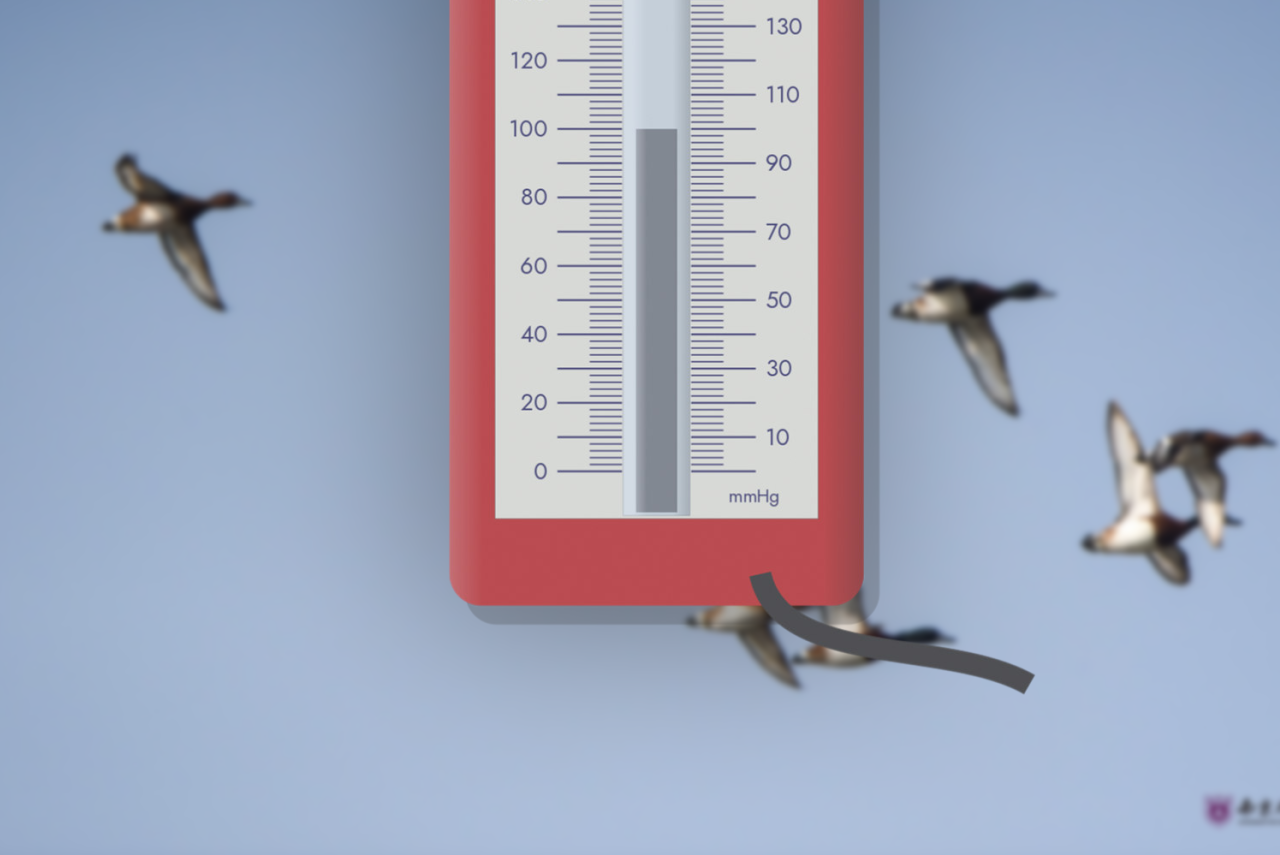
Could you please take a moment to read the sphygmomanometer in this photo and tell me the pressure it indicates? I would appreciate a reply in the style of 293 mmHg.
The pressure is 100 mmHg
